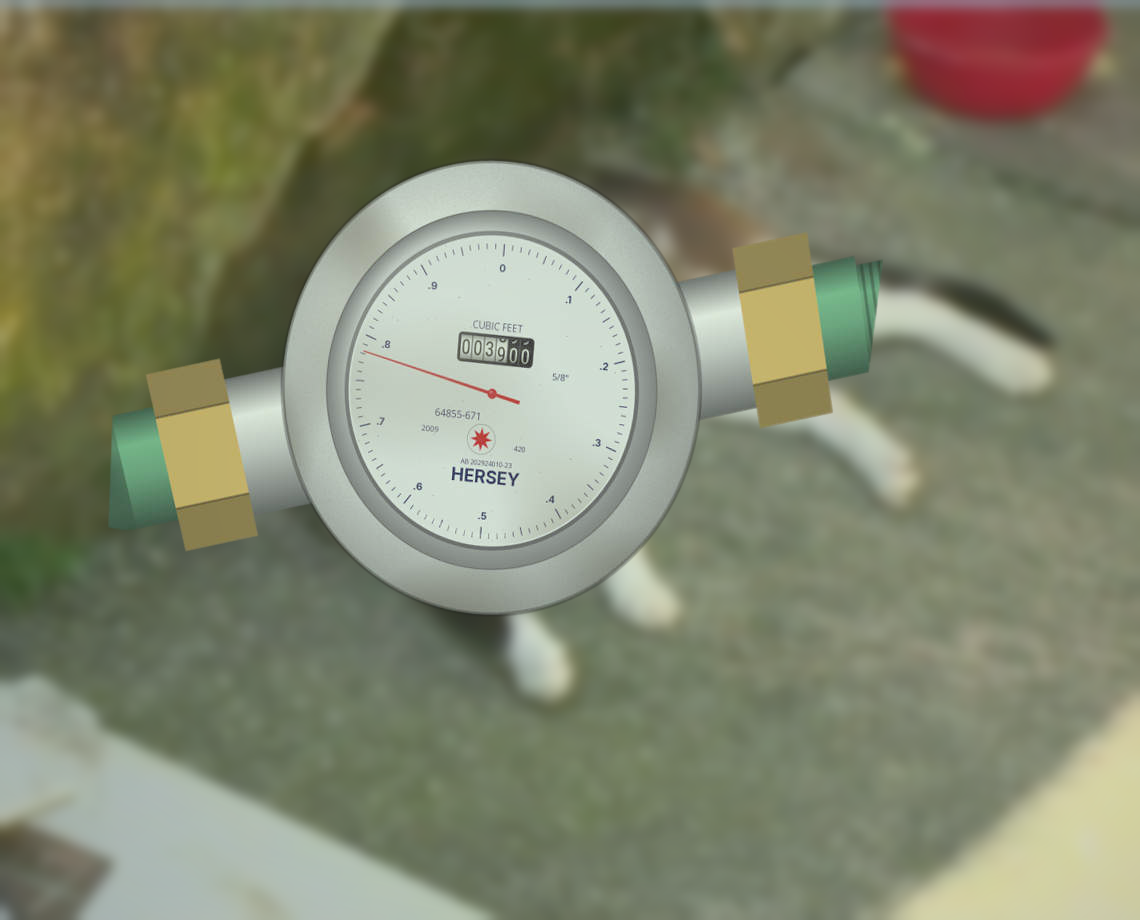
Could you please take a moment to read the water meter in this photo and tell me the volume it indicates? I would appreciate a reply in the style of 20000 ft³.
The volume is 3899.78 ft³
